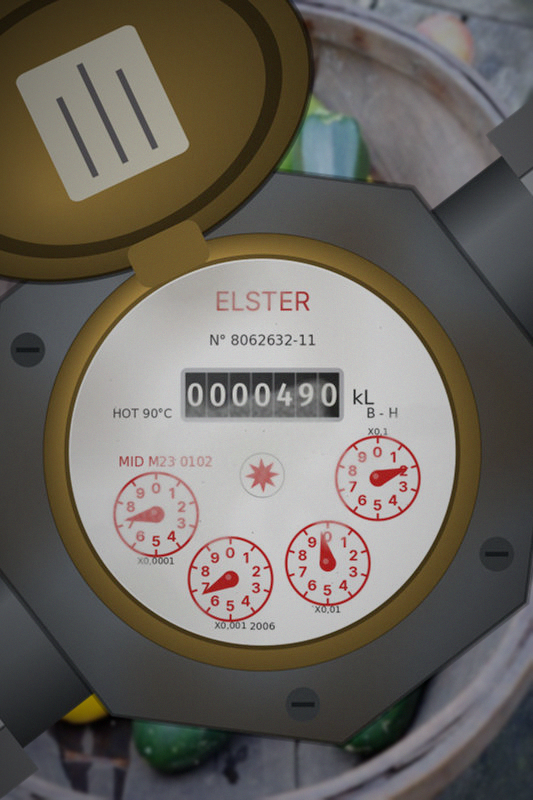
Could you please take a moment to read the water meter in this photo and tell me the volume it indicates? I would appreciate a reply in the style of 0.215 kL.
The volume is 490.1967 kL
